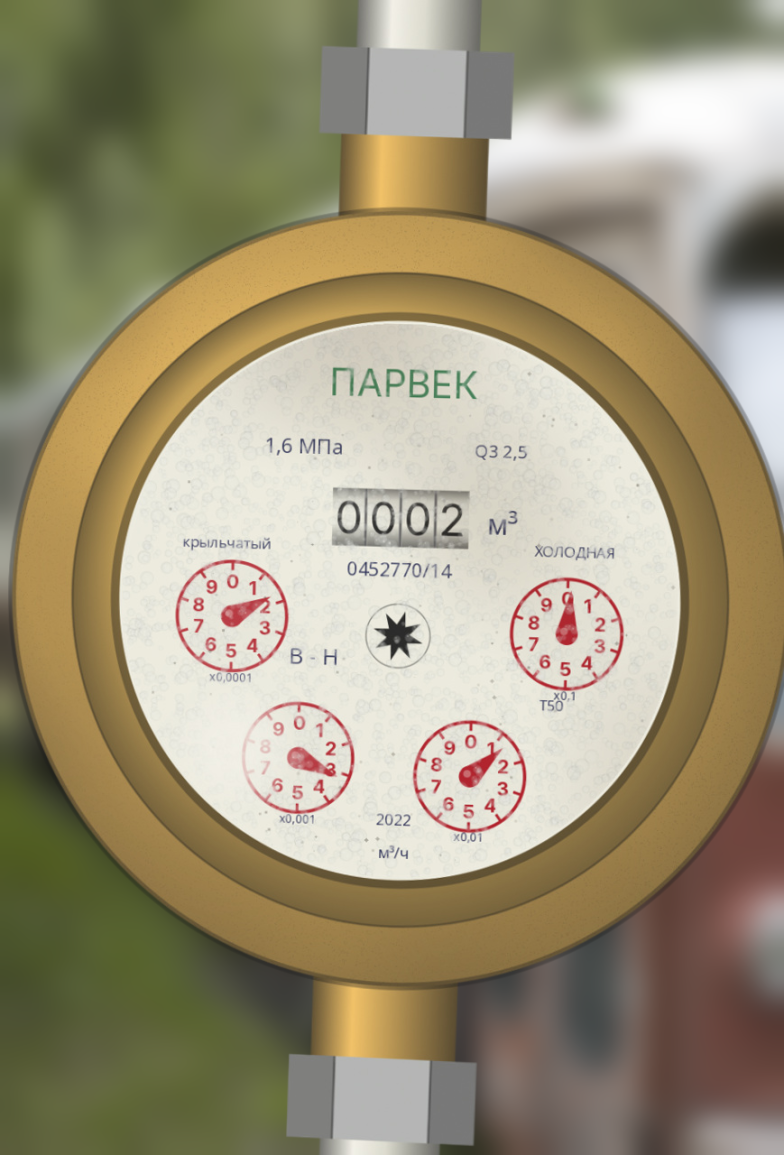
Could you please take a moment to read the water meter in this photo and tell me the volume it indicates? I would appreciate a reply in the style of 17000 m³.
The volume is 2.0131 m³
